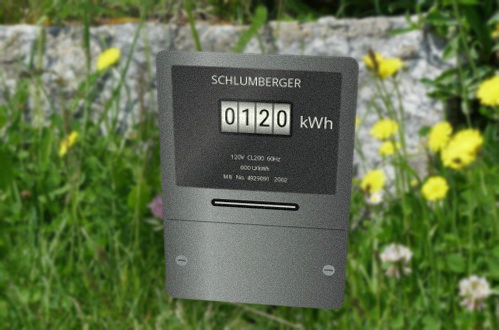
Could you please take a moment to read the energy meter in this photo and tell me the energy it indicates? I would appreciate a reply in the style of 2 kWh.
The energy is 120 kWh
